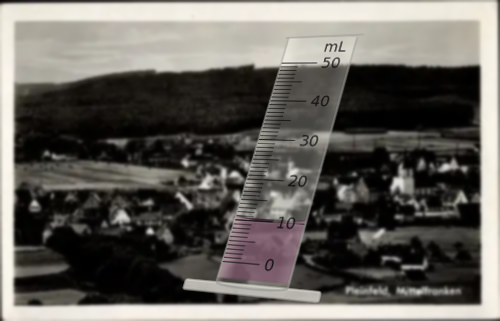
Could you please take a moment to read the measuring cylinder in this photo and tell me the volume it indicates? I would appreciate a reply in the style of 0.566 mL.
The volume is 10 mL
